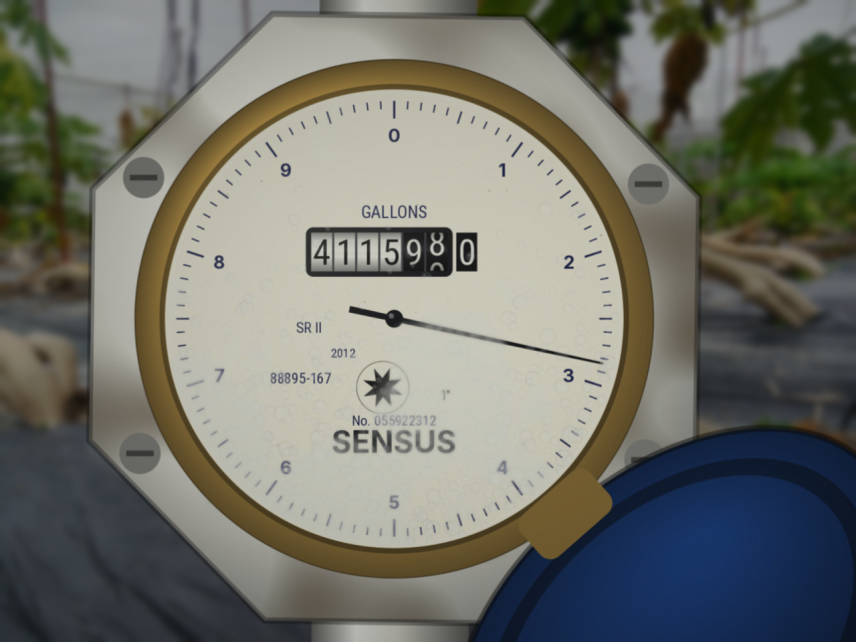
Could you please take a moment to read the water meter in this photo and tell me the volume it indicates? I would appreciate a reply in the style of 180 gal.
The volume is 4115982.8 gal
